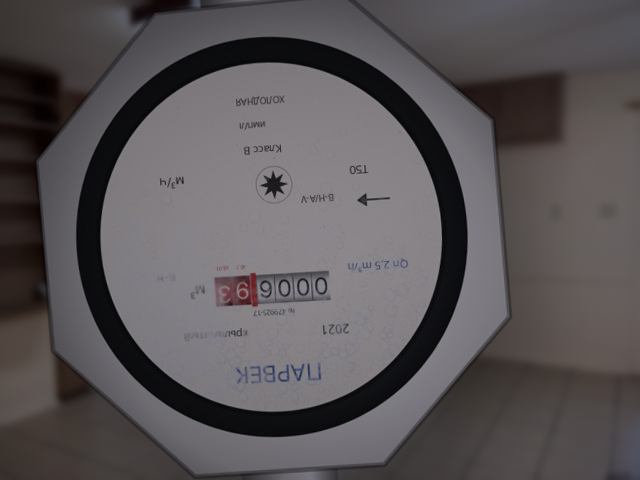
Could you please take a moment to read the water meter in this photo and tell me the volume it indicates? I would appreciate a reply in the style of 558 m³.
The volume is 6.93 m³
